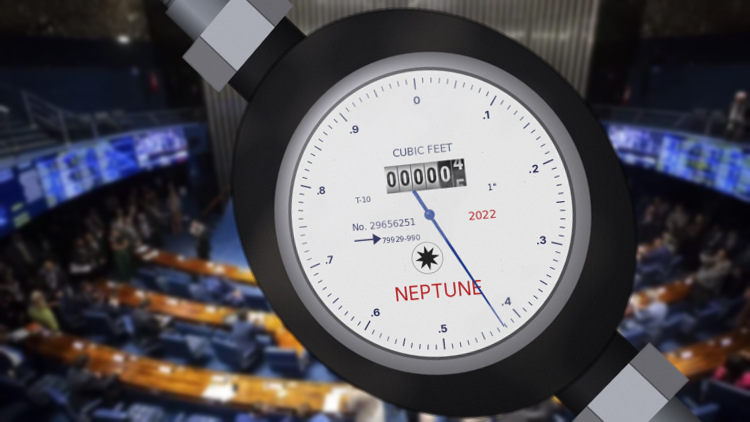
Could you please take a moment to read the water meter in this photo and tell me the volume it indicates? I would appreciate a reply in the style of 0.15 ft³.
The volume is 4.42 ft³
